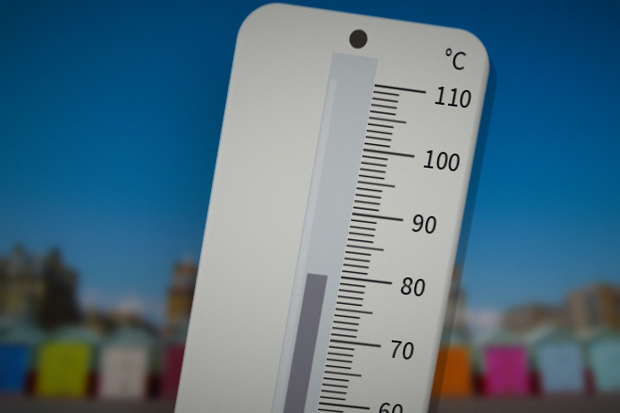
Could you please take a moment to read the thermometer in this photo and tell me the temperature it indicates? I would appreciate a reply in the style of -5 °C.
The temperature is 80 °C
